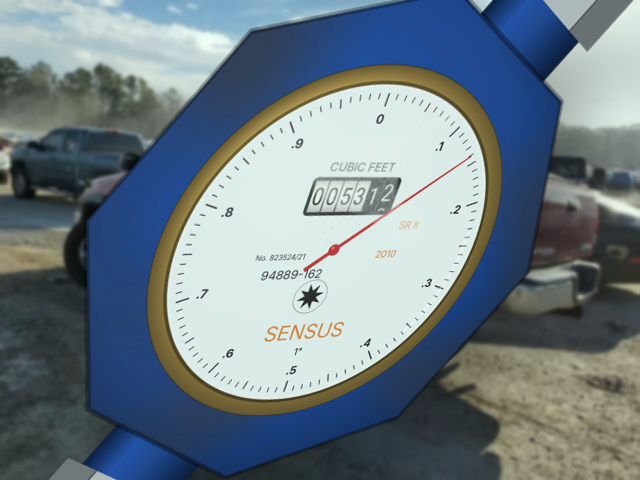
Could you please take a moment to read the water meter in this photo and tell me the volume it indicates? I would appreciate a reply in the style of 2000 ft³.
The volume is 5312.14 ft³
